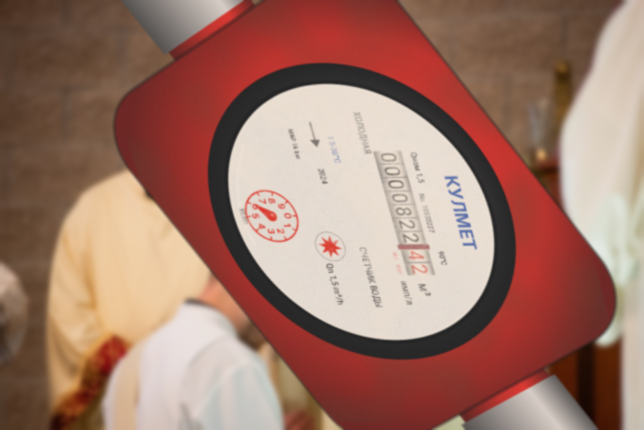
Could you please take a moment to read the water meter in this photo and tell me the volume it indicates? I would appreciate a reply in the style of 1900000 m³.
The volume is 822.426 m³
